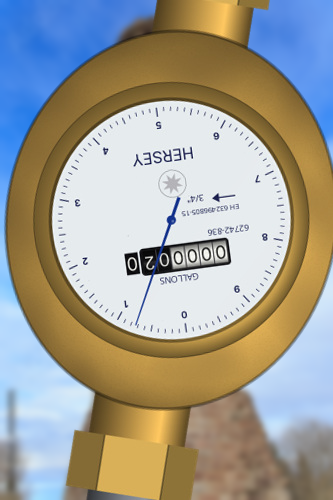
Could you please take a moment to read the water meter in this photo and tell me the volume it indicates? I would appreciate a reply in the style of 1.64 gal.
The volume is 20.7 gal
